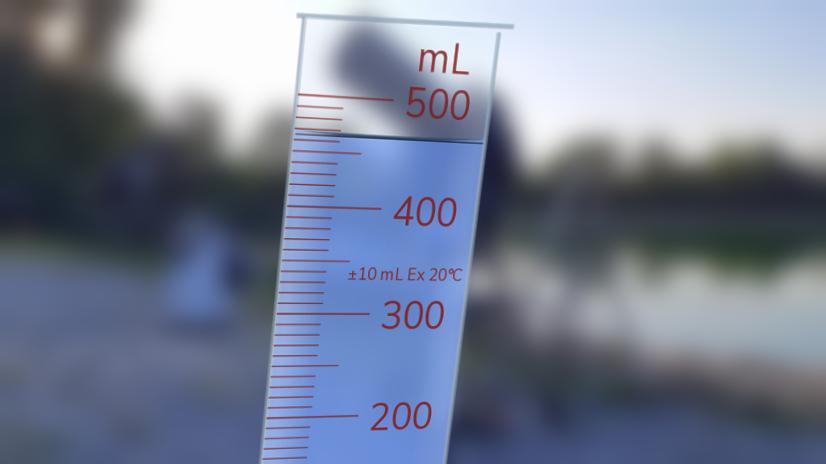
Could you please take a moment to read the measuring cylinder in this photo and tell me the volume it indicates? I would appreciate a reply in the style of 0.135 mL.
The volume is 465 mL
